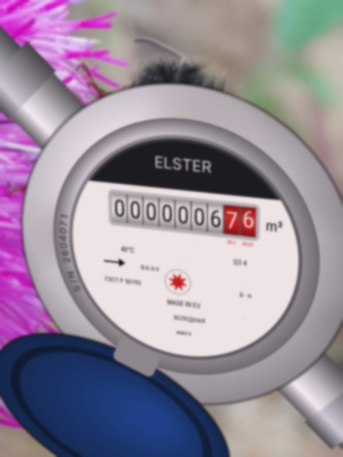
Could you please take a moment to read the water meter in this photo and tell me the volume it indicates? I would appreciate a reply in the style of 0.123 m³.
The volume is 6.76 m³
